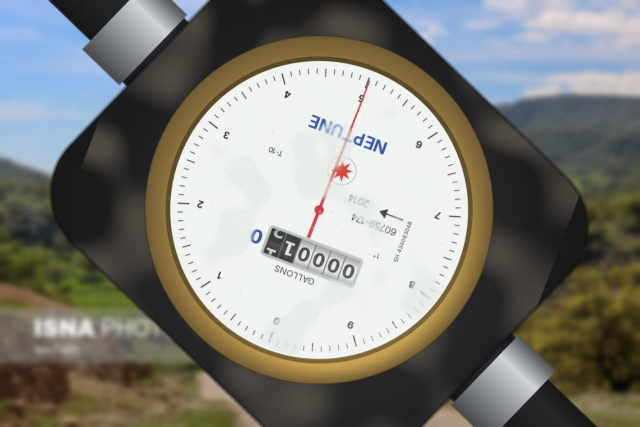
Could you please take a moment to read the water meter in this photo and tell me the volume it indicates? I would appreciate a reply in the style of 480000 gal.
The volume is 115.0 gal
